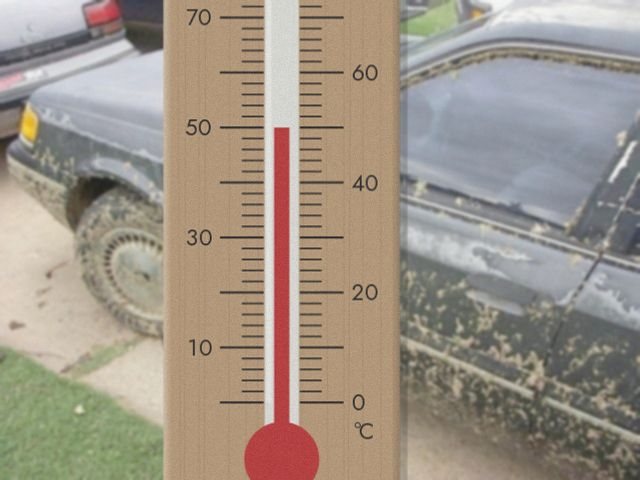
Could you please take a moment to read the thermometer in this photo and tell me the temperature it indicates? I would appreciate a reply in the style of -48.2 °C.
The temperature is 50 °C
